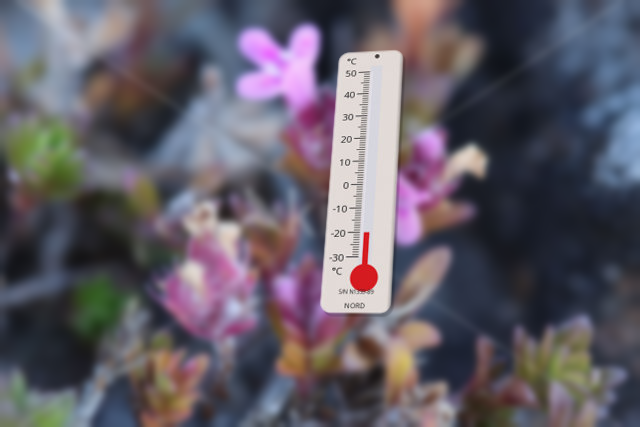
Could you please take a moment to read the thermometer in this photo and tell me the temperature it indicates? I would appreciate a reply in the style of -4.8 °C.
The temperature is -20 °C
